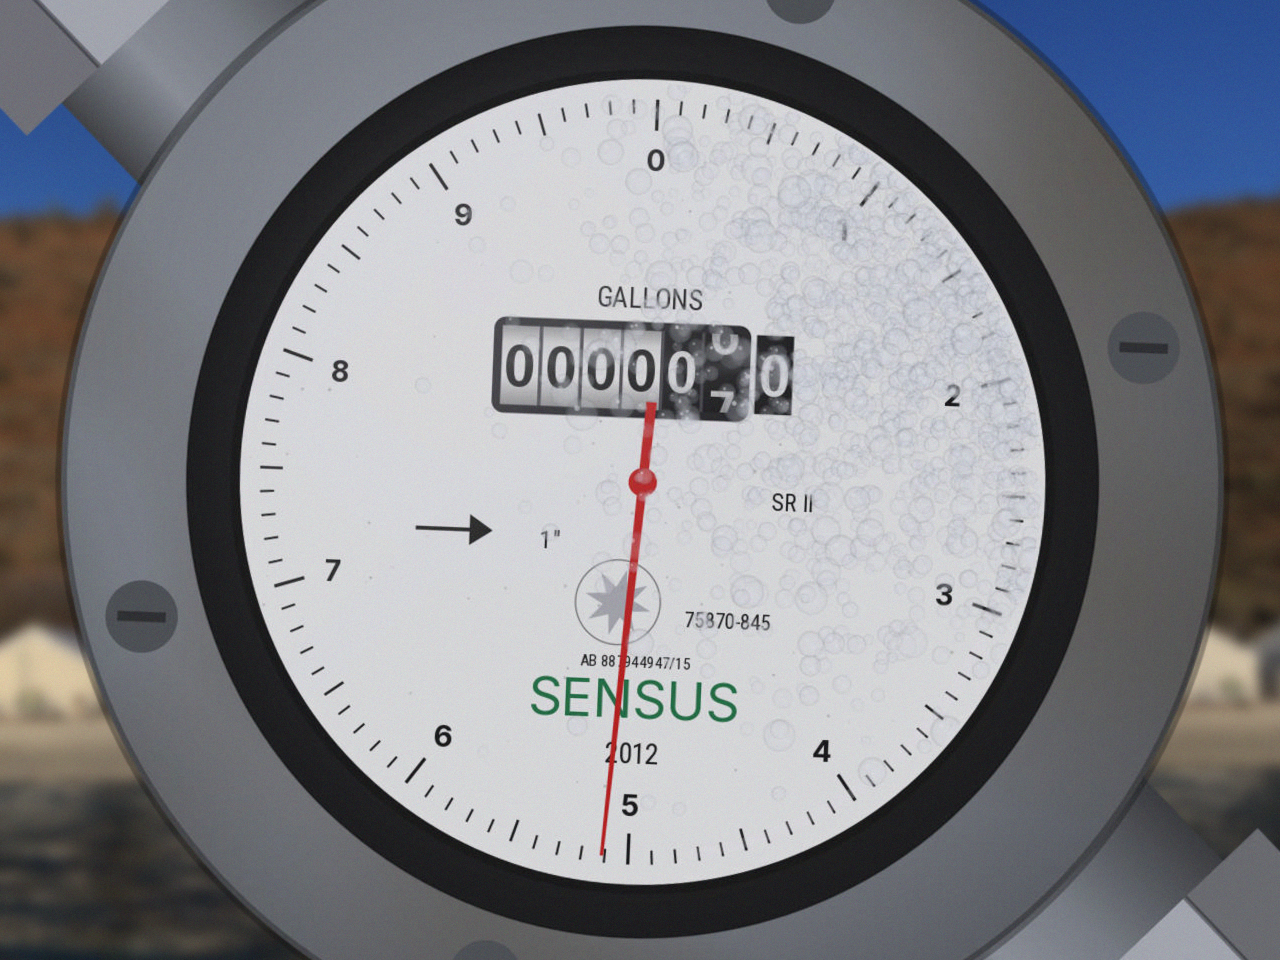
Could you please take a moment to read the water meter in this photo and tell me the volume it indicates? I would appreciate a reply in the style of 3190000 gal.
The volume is 65.1 gal
